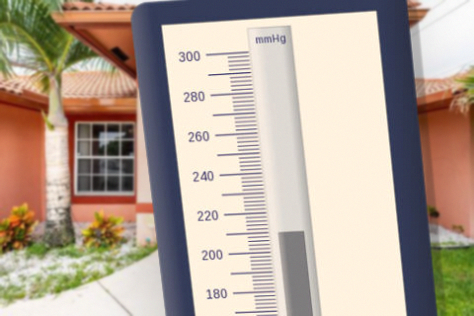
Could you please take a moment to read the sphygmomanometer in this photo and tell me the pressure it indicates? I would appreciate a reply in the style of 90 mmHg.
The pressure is 210 mmHg
